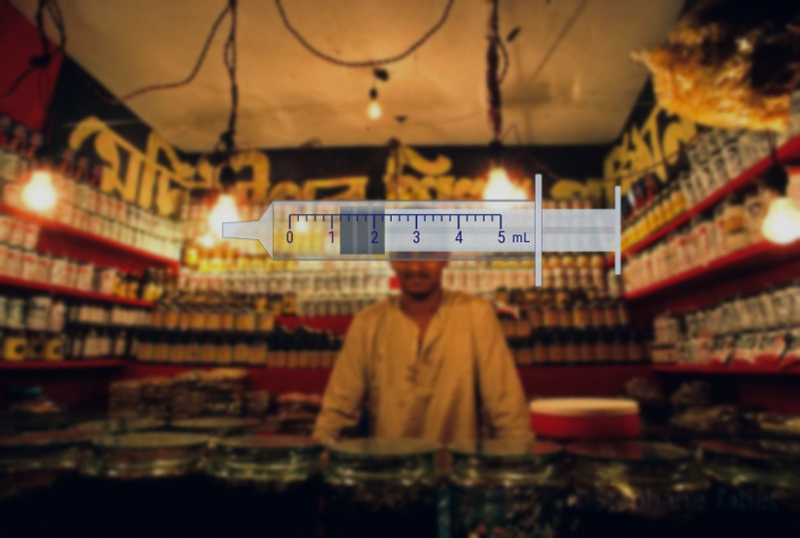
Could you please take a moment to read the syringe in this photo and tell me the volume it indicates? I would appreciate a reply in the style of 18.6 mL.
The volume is 1.2 mL
